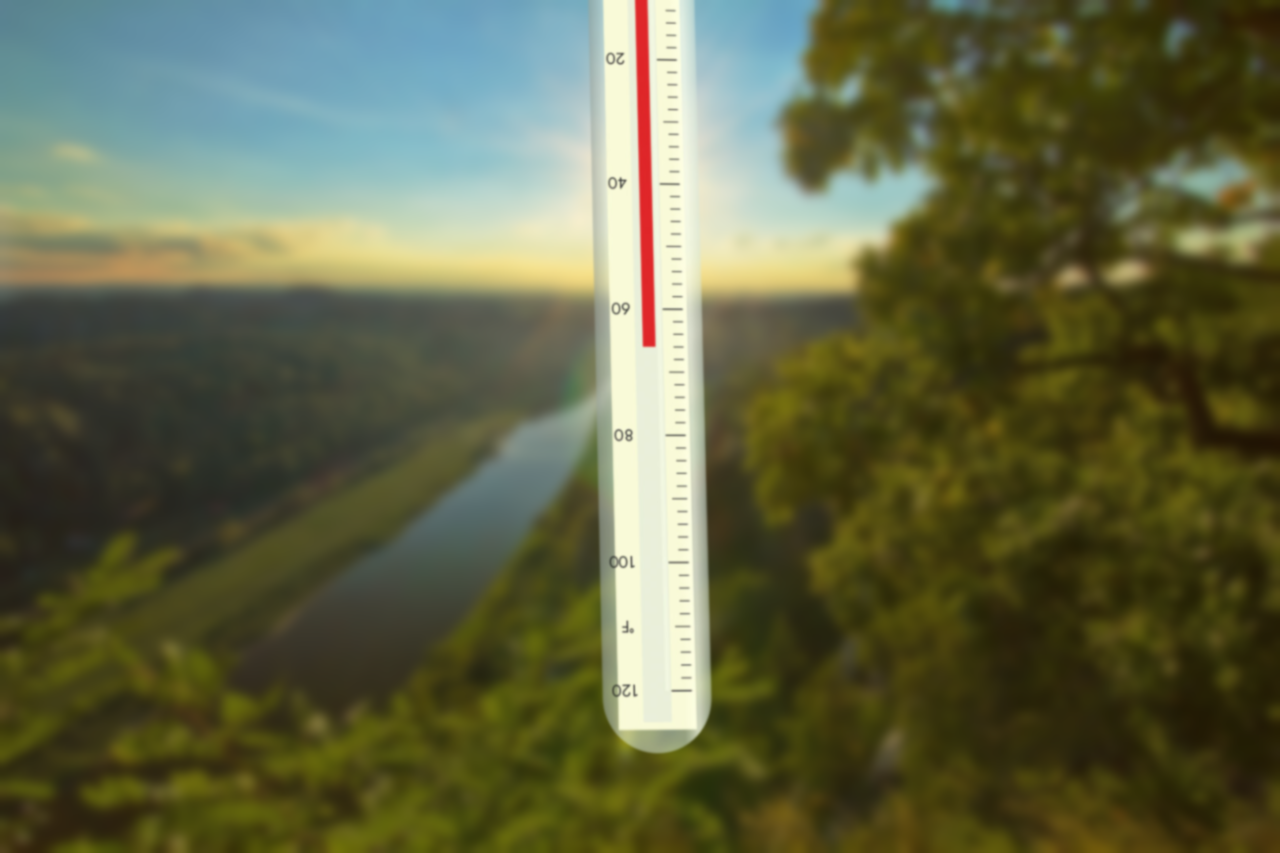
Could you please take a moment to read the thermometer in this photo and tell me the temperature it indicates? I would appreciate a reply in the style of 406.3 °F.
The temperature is 66 °F
